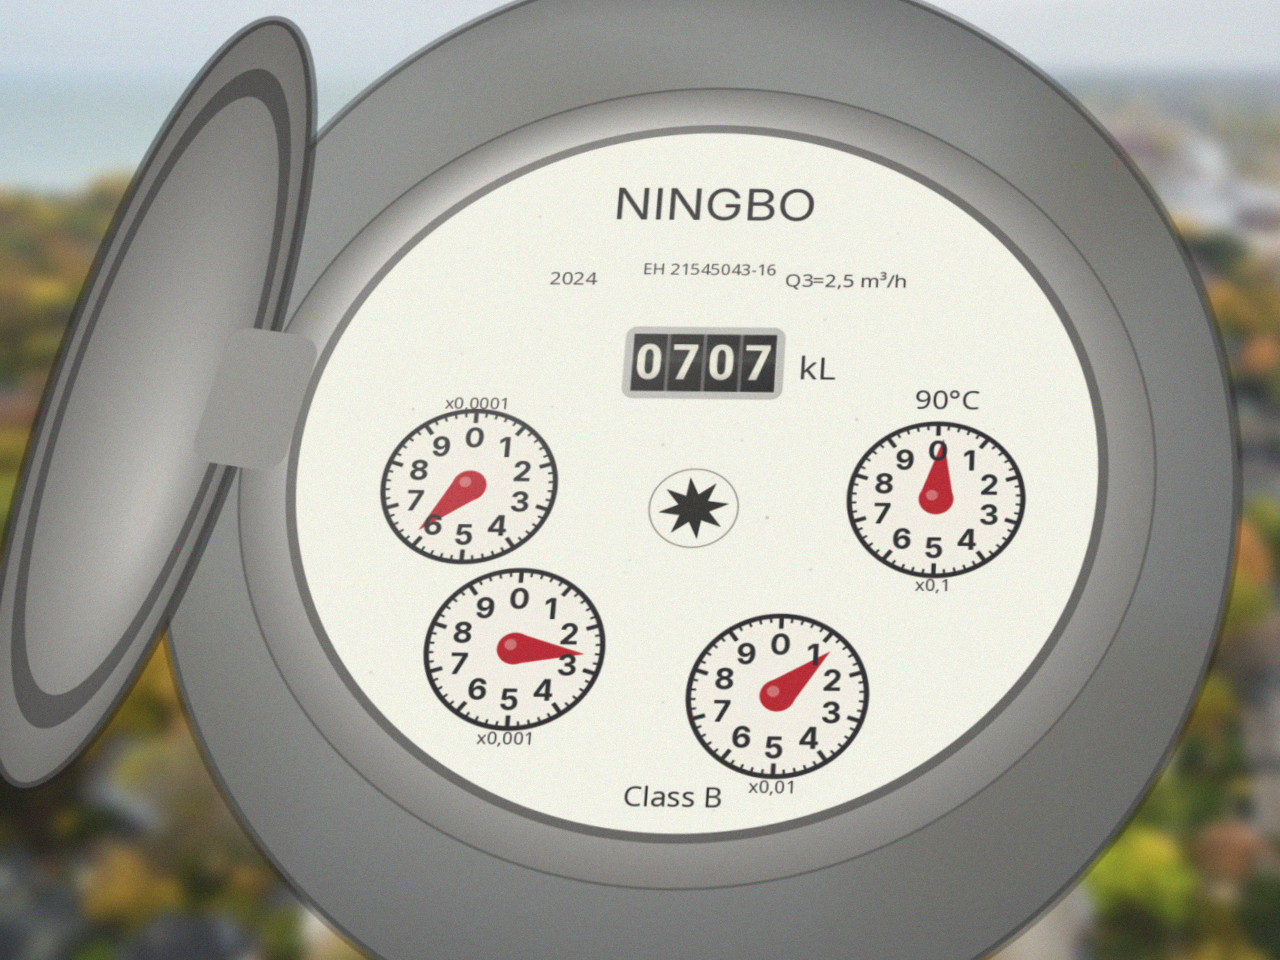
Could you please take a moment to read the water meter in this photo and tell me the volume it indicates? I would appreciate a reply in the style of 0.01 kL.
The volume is 707.0126 kL
